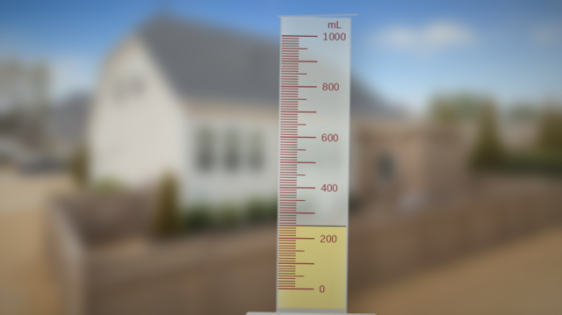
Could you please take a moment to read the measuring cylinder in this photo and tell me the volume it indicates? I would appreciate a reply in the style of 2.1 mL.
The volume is 250 mL
